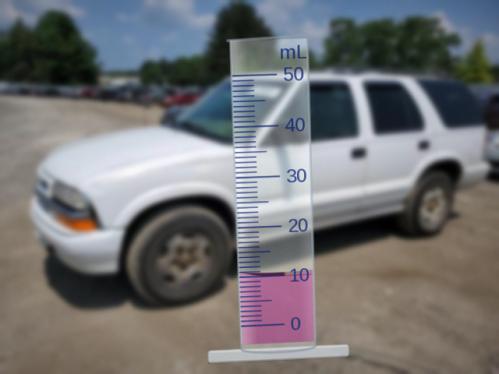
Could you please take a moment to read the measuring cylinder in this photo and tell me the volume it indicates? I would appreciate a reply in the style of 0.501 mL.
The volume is 10 mL
